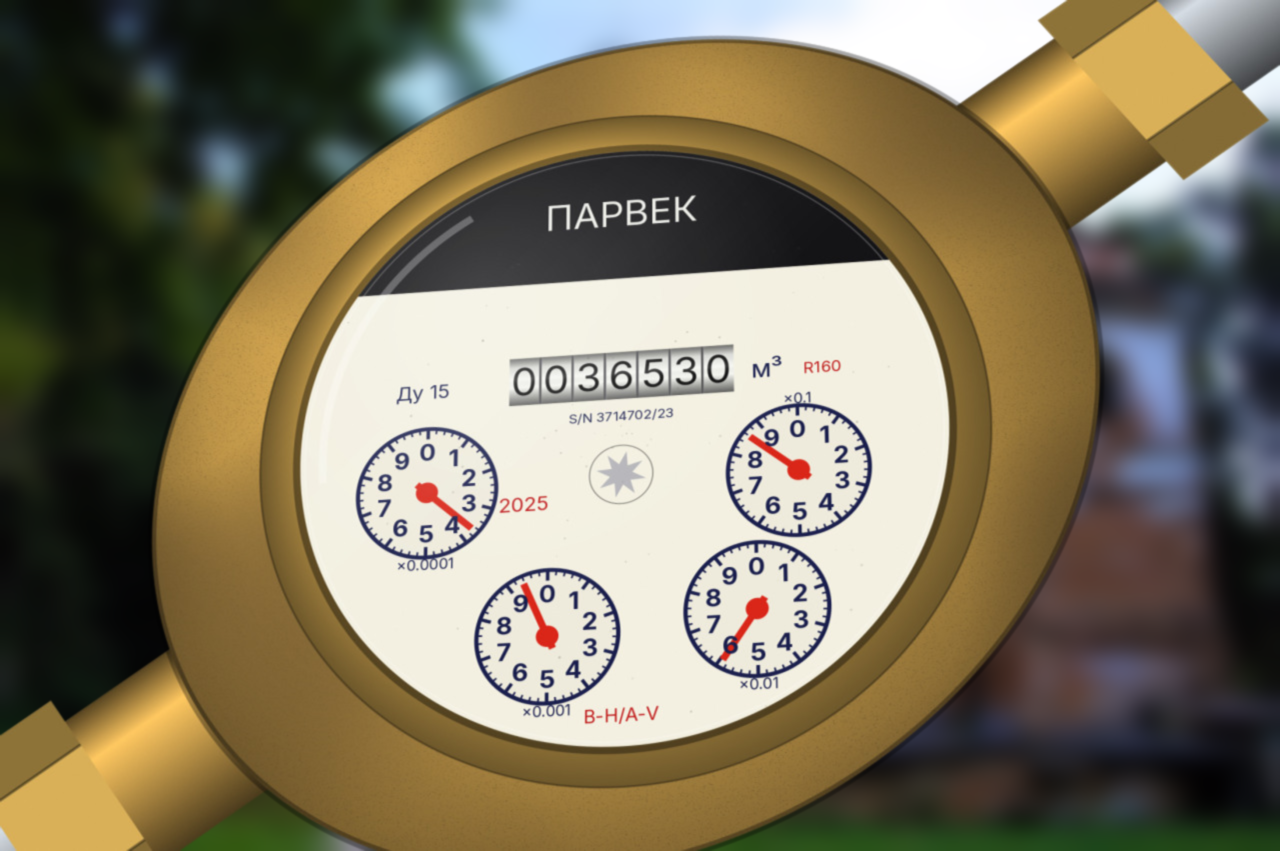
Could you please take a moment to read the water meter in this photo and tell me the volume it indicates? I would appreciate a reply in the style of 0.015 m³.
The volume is 36530.8593 m³
